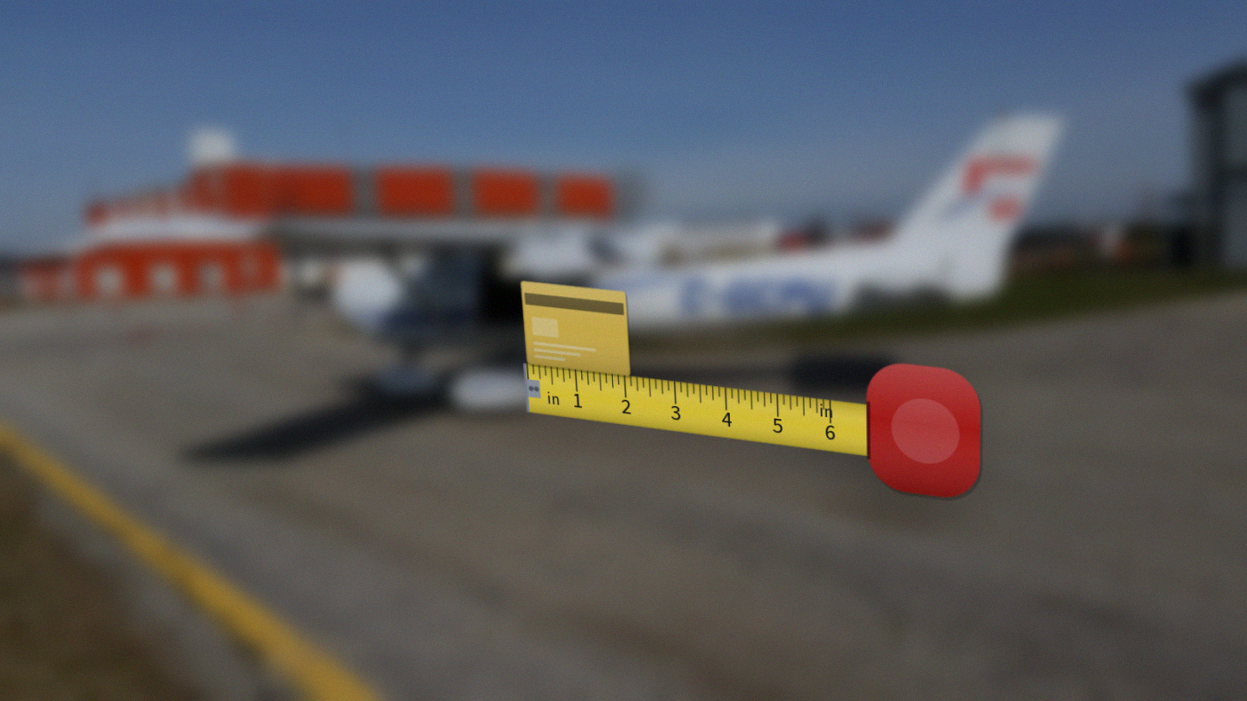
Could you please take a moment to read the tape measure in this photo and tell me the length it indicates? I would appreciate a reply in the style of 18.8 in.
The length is 2.125 in
